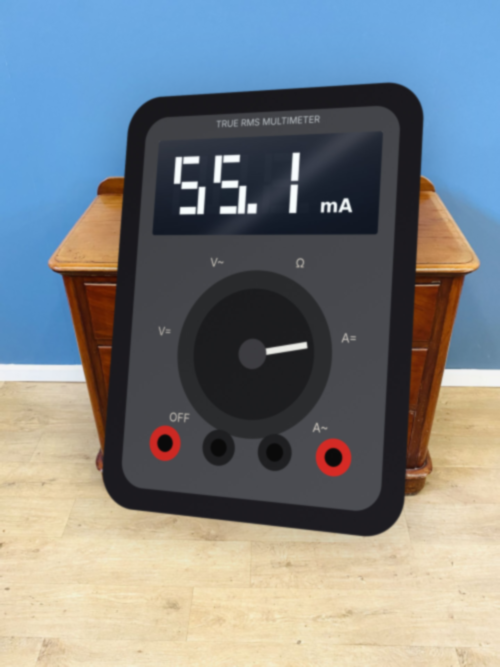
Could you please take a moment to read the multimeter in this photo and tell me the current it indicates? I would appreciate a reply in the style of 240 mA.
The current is 55.1 mA
